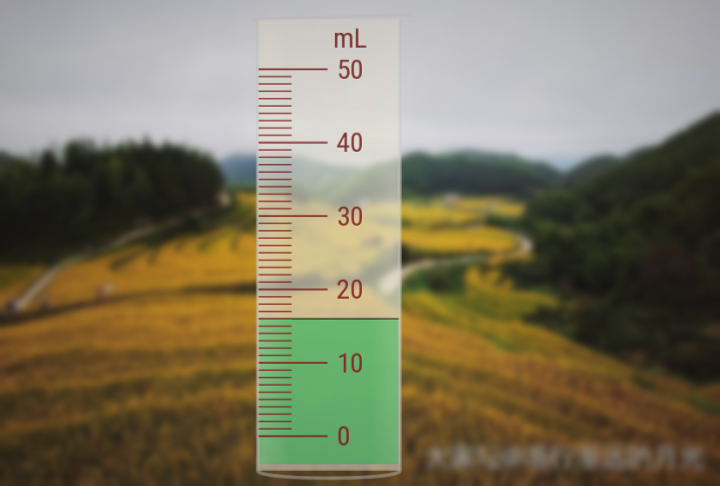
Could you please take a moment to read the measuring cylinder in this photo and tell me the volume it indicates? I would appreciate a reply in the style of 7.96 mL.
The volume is 16 mL
